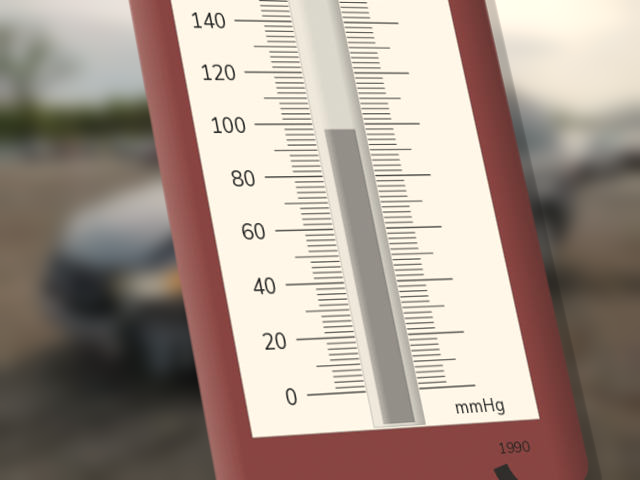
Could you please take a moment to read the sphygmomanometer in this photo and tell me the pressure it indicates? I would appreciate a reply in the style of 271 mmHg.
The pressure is 98 mmHg
